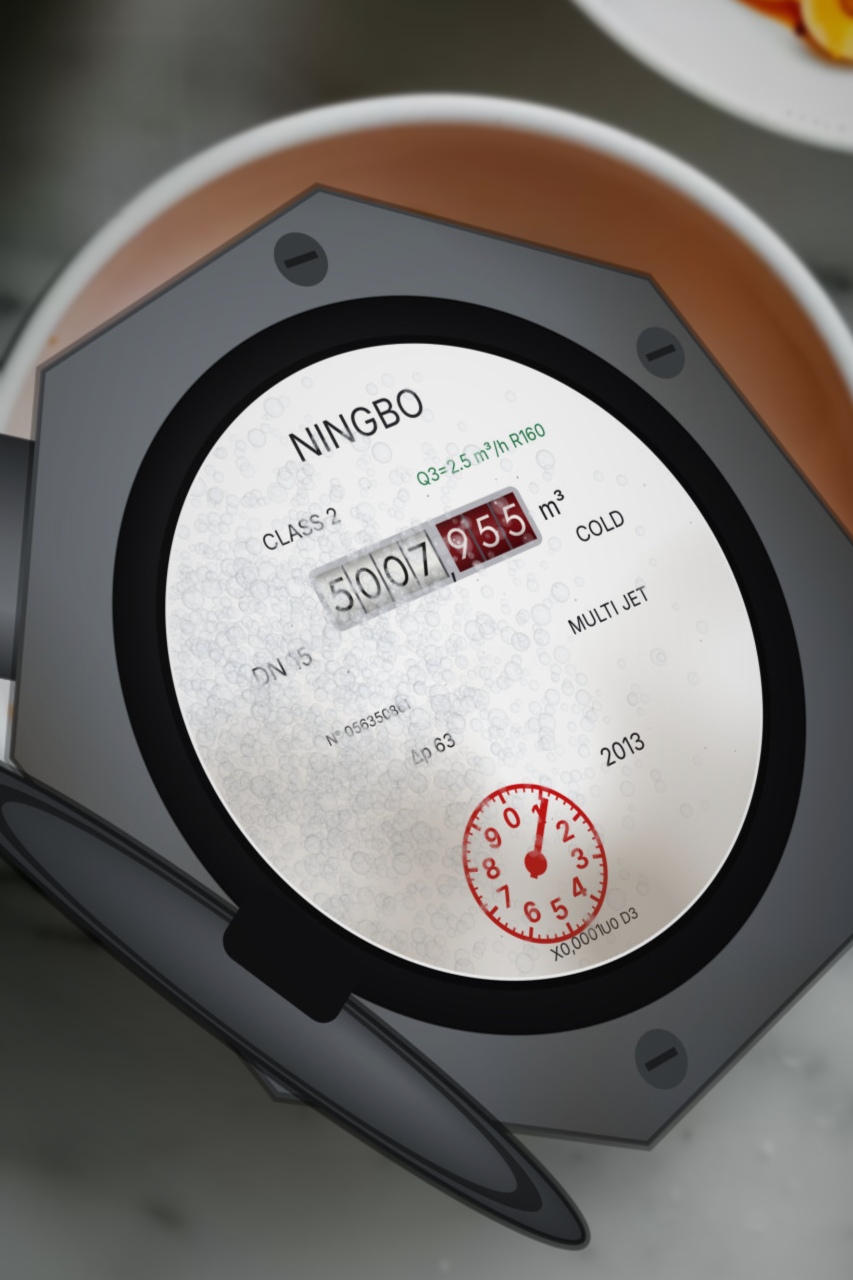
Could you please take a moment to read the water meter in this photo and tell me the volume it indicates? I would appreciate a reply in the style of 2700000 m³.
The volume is 5007.9551 m³
